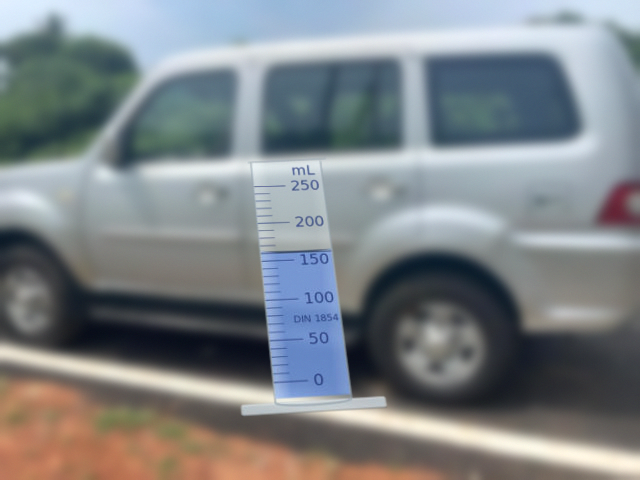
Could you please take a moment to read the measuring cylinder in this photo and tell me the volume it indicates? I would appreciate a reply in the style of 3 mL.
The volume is 160 mL
